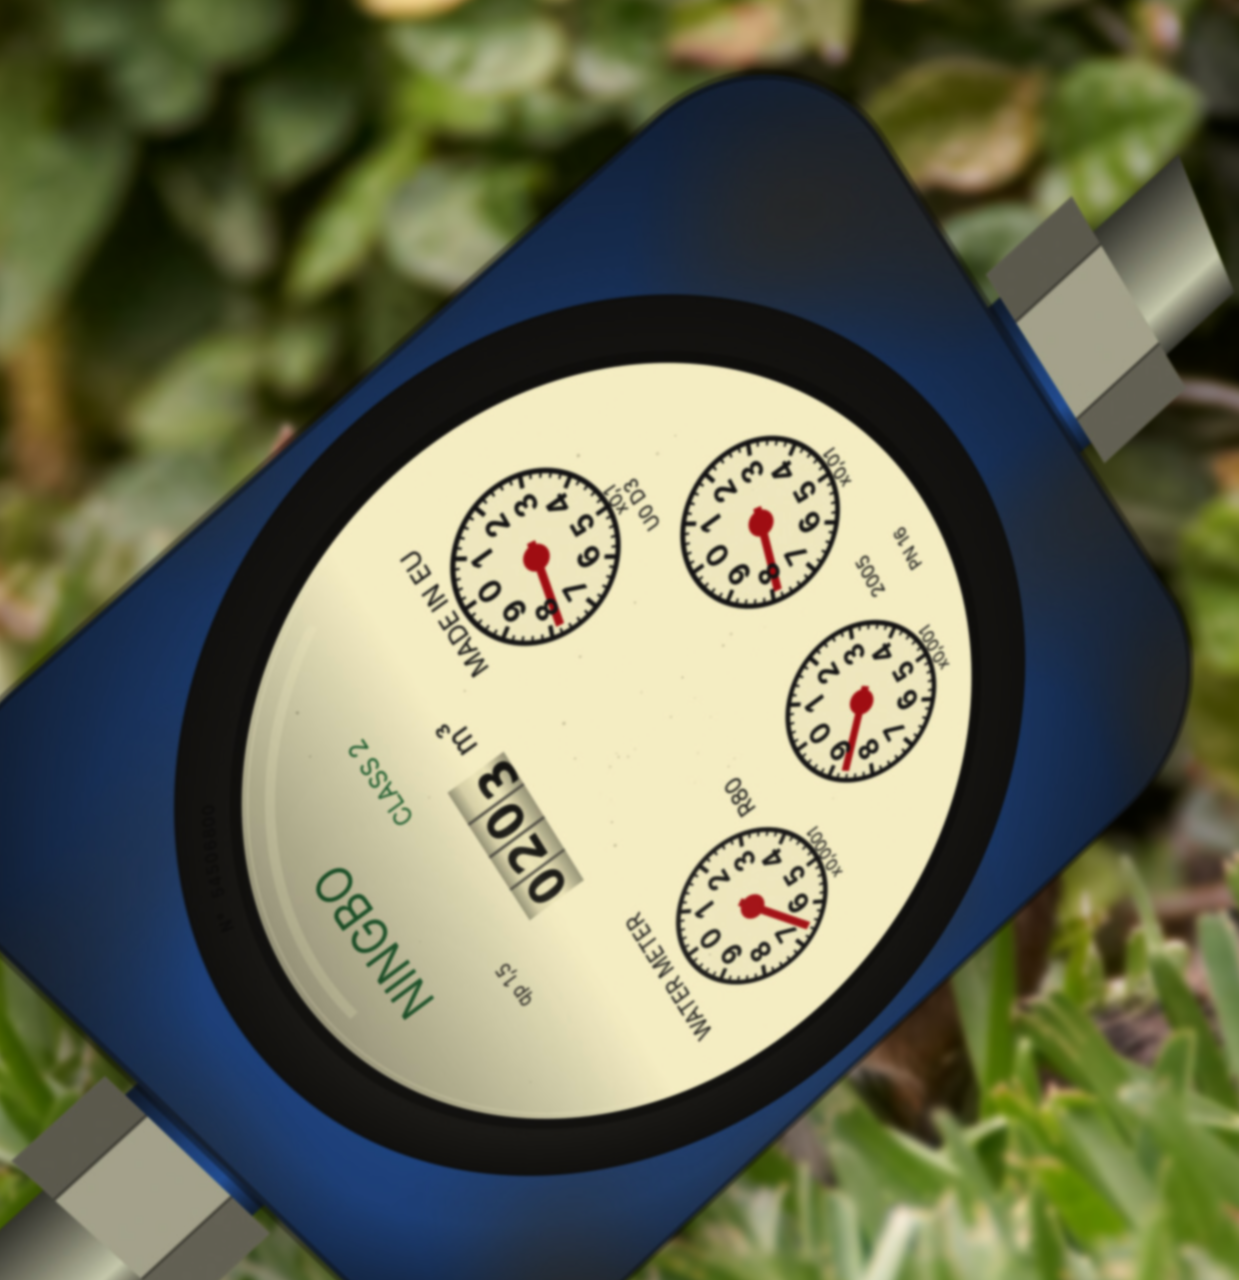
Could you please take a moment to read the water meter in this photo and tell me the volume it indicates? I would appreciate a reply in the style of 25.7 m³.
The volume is 202.7786 m³
